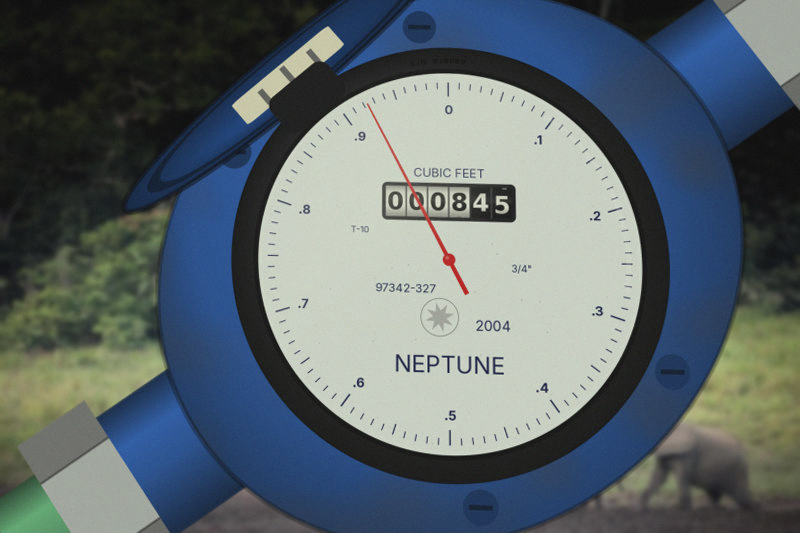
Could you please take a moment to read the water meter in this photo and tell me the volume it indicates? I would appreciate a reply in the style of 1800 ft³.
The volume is 844.92 ft³
